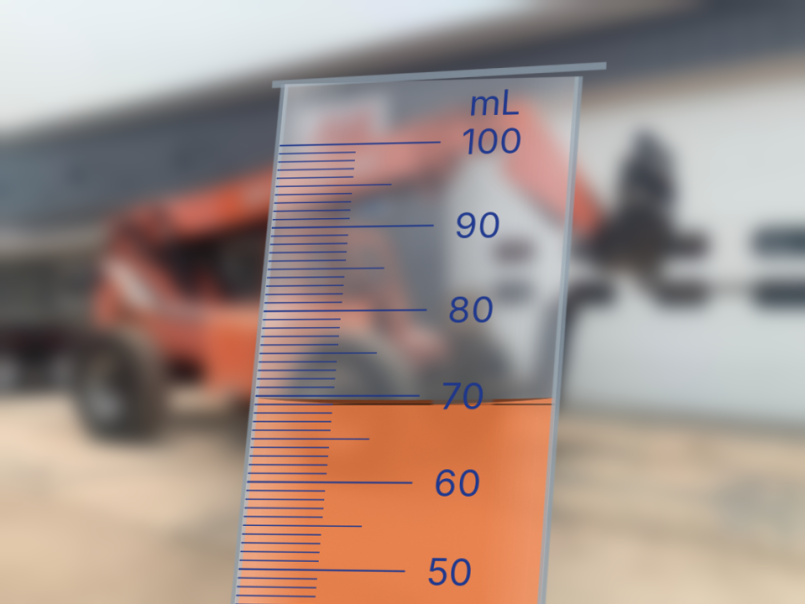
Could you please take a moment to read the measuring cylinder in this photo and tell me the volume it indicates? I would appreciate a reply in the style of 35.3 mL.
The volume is 69 mL
